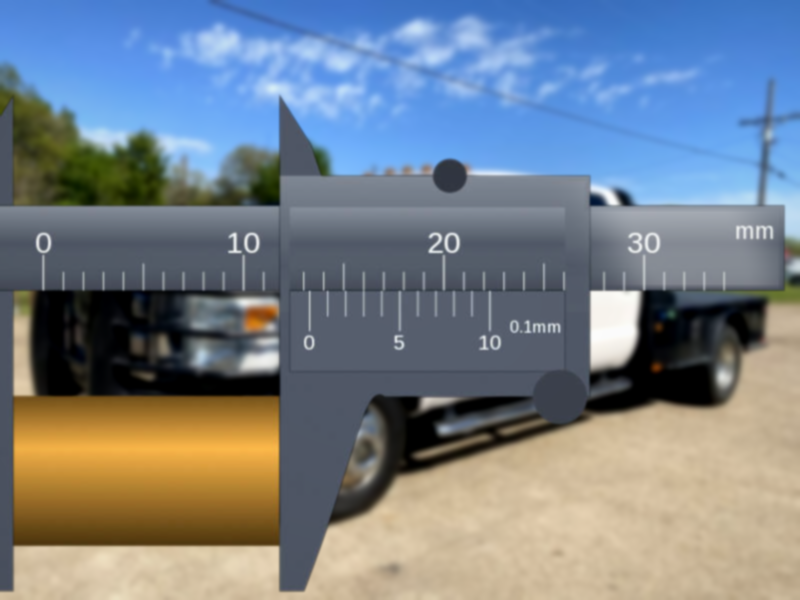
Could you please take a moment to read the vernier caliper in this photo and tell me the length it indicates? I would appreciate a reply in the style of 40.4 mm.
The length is 13.3 mm
